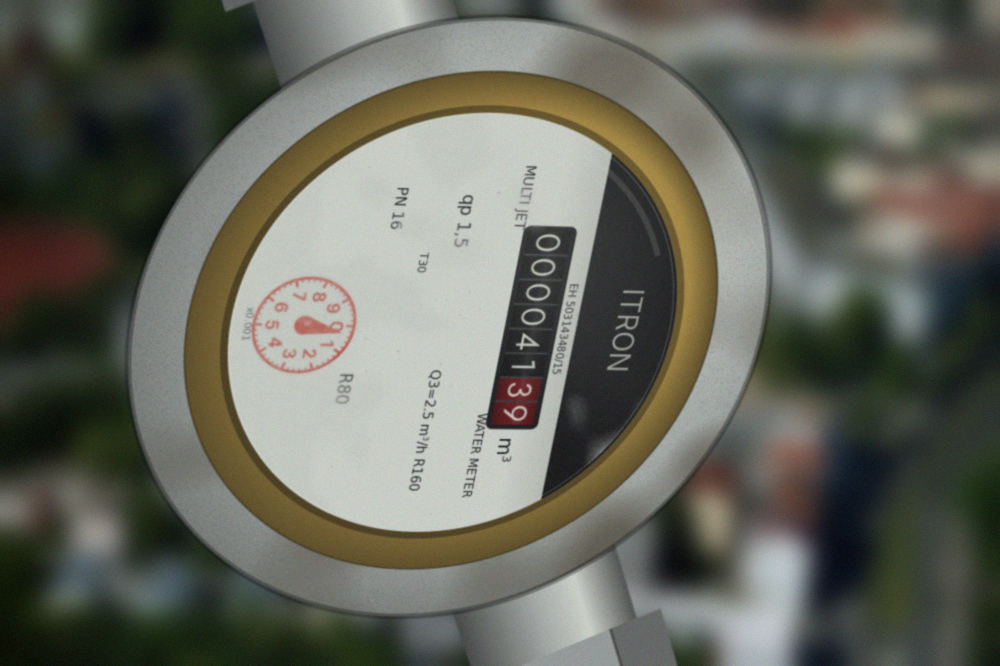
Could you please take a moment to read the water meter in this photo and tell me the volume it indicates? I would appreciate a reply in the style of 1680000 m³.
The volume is 41.390 m³
